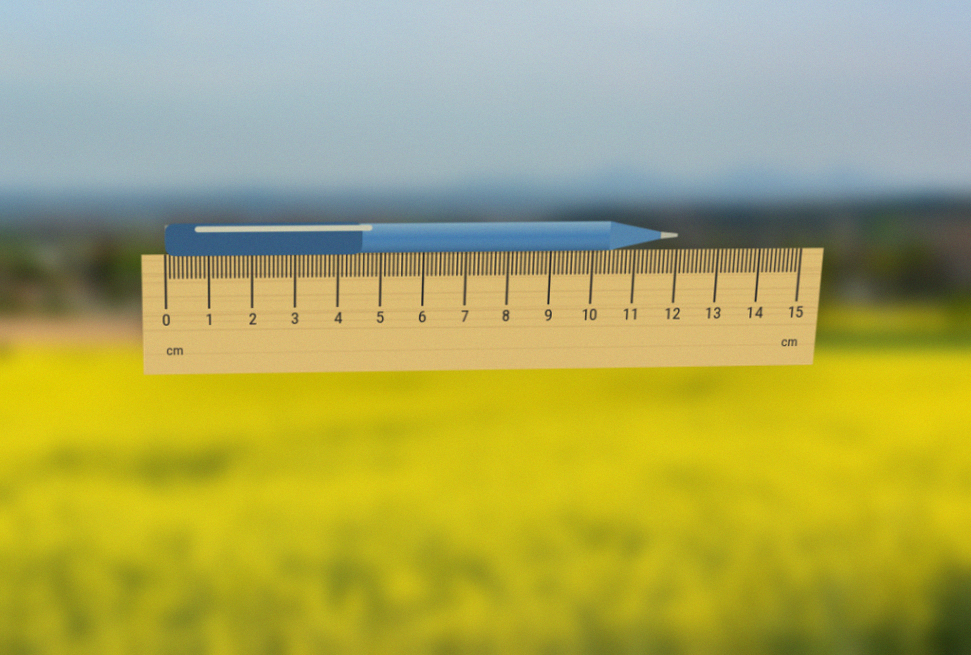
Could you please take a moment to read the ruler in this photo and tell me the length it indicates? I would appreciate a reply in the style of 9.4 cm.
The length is 12 cm
